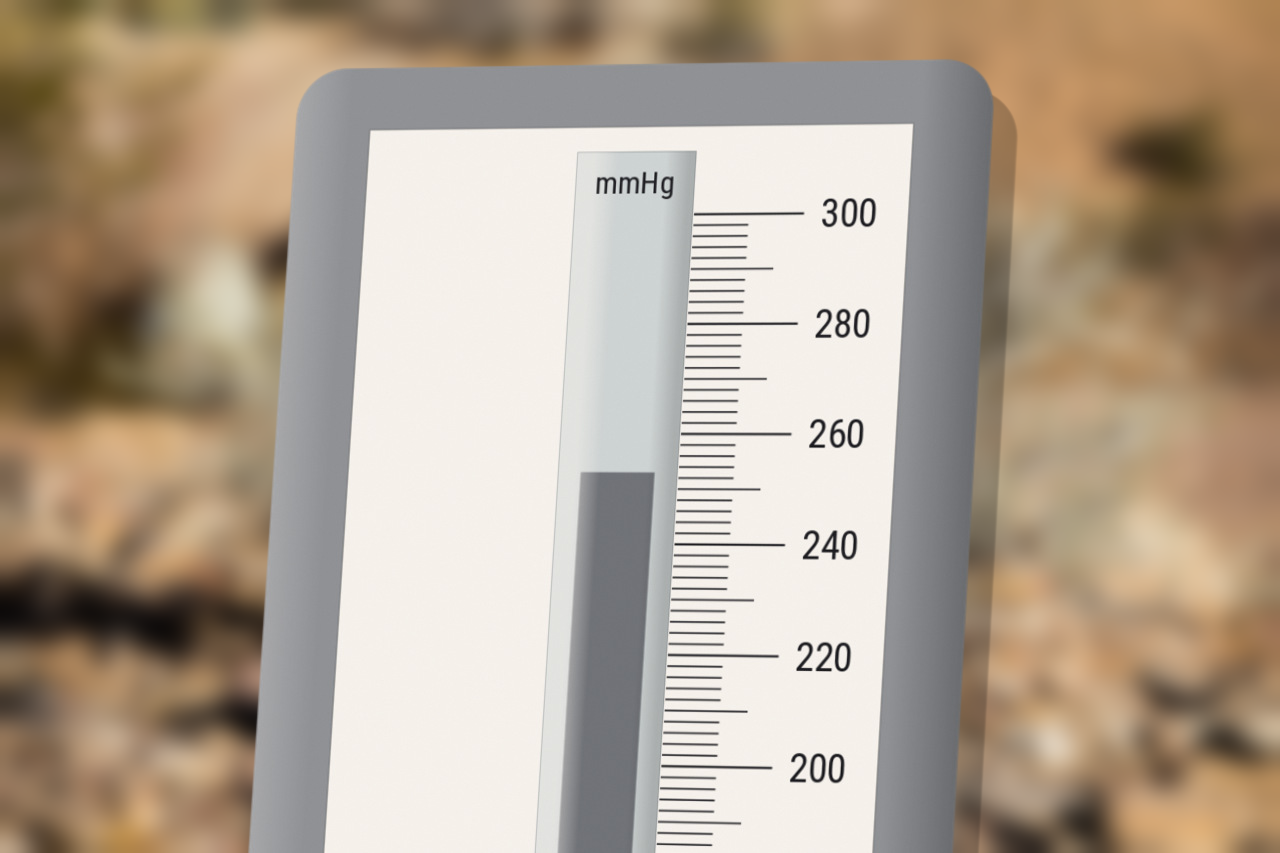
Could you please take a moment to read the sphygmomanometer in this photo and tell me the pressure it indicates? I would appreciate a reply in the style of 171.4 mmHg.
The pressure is 253 mmHg
